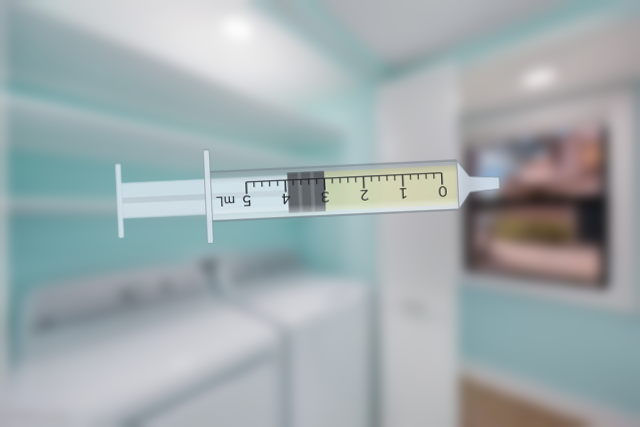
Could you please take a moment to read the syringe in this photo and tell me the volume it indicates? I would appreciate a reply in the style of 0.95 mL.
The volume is 3 mL
